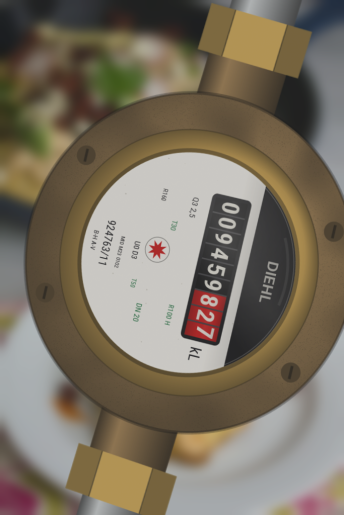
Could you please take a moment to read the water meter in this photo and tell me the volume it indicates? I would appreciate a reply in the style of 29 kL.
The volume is 9459.827 kL
